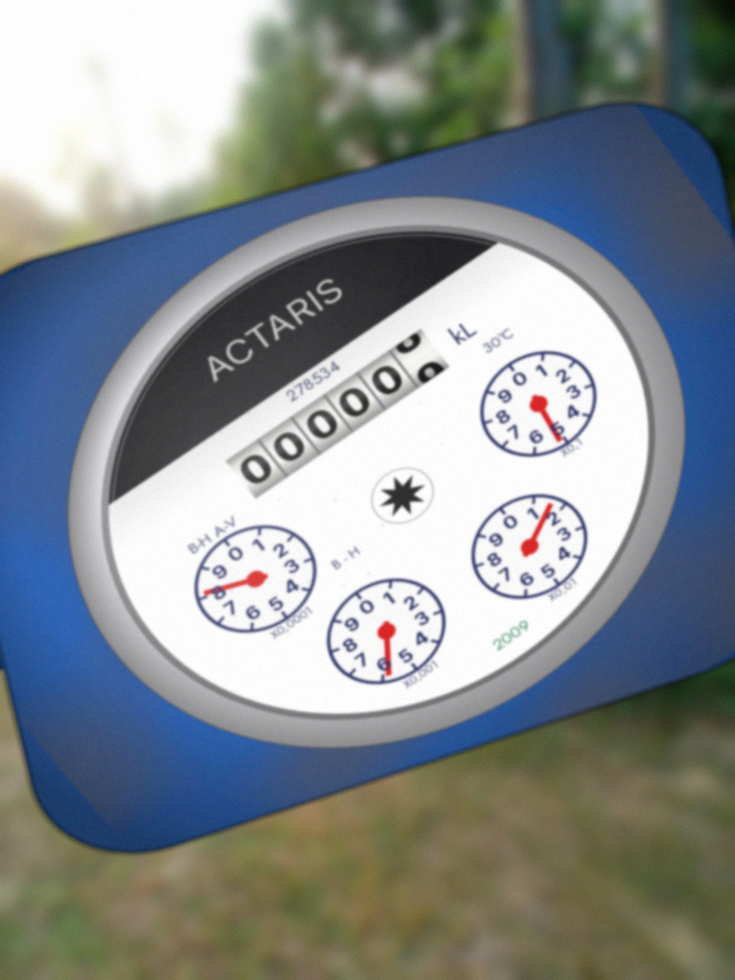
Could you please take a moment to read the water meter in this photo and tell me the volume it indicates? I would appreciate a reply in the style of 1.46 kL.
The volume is 8.5158 kL
